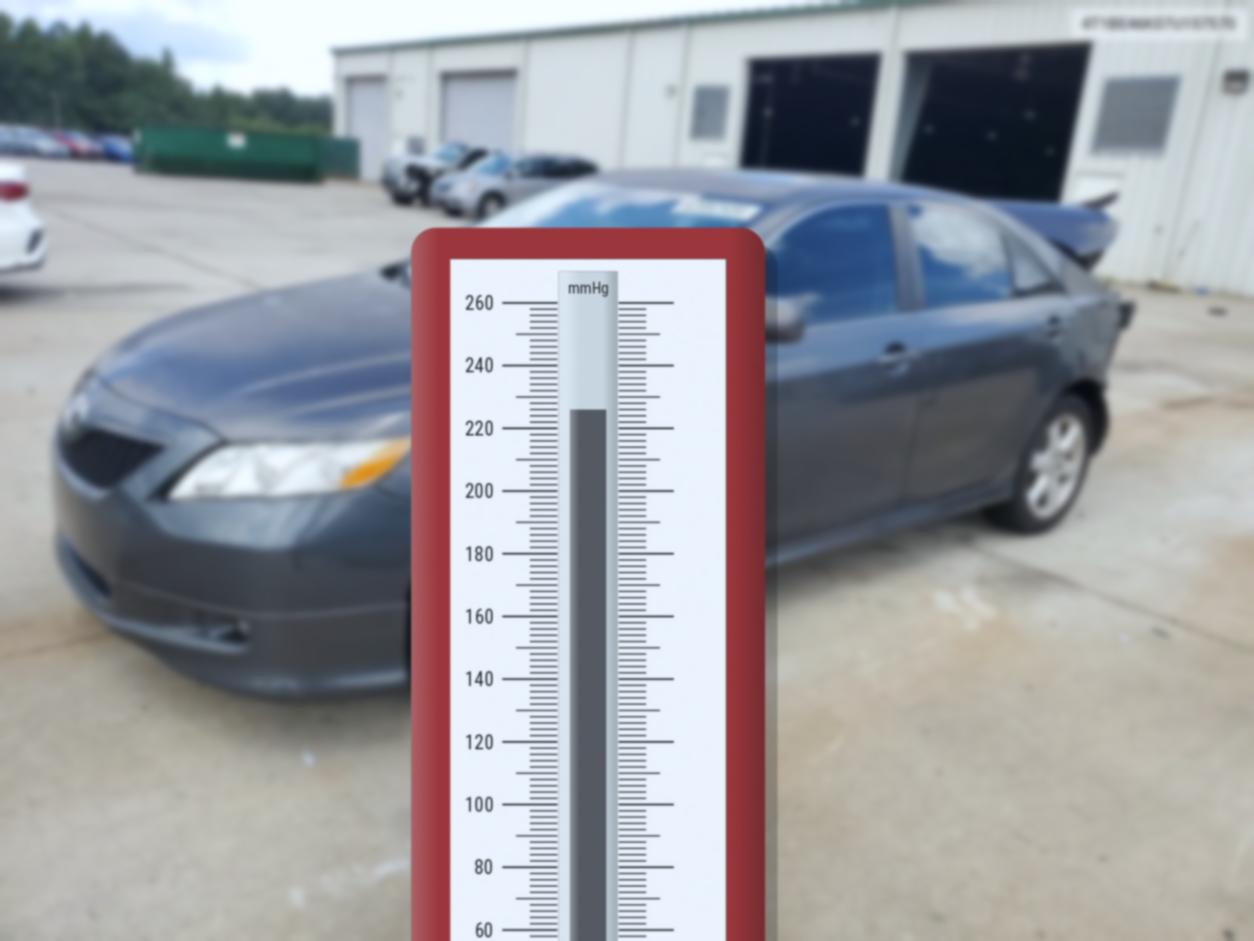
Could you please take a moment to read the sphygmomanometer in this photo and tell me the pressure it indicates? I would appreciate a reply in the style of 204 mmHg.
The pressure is 226 mmHg
